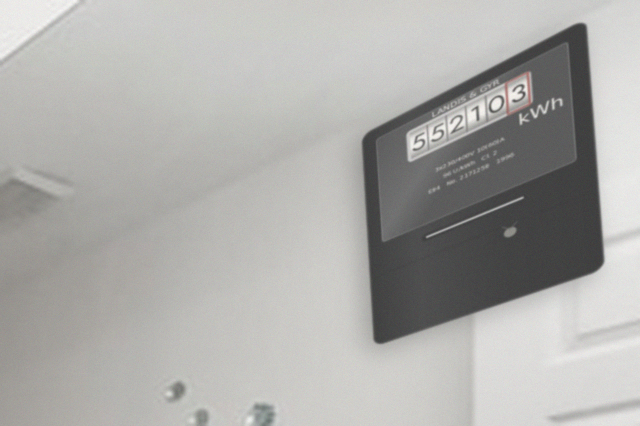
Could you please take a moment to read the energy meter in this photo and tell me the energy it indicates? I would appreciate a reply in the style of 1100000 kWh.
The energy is 55210.3 kWh
